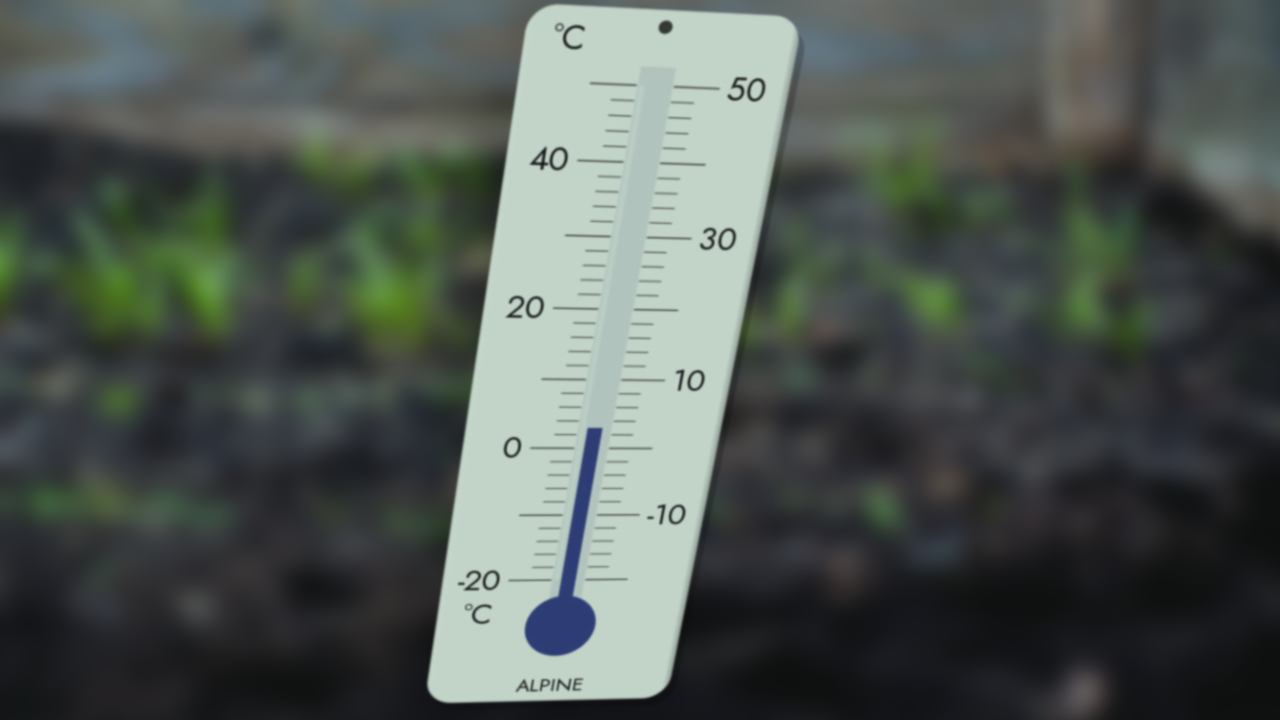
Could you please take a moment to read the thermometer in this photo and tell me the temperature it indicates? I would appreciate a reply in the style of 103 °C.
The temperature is 3 °C
